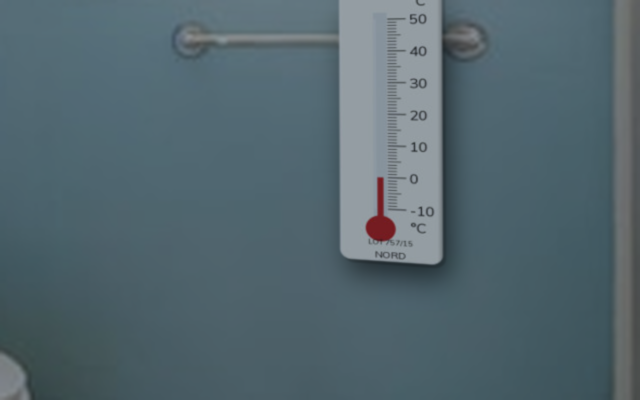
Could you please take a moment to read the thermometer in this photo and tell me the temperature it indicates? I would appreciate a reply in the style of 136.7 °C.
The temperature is 0 °C
